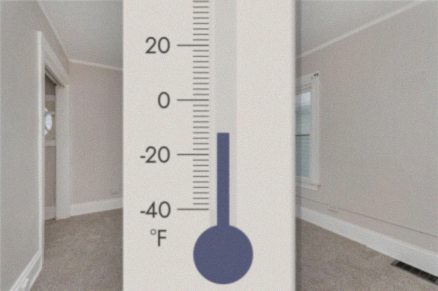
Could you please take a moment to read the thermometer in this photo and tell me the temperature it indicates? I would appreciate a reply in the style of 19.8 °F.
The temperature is -12 °F
